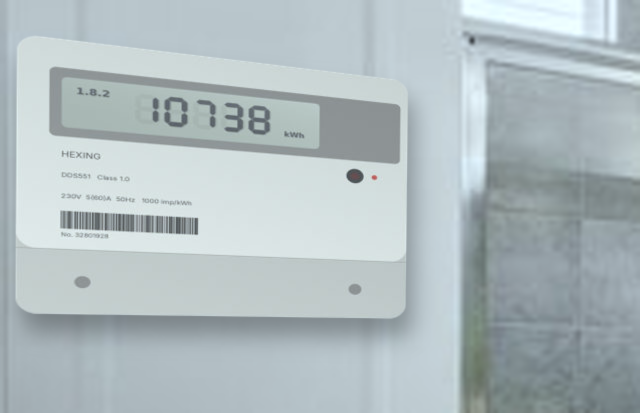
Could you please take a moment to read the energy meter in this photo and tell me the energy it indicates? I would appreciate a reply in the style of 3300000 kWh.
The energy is 10738 kWh
